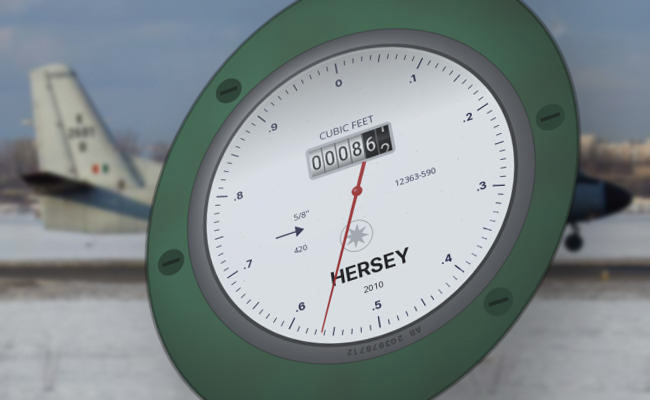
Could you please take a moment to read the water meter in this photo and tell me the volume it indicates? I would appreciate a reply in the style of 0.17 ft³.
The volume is 861.56 ft³
